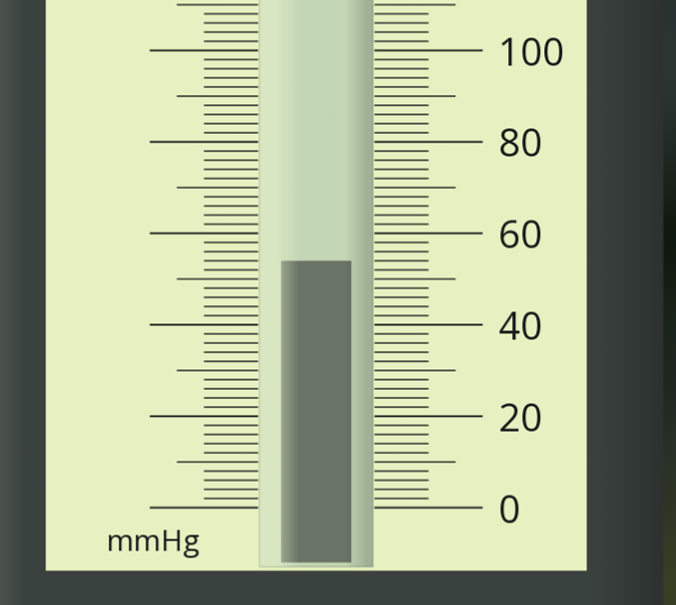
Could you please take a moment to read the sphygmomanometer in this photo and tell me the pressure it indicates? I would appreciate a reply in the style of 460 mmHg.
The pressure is 54 mmHg
